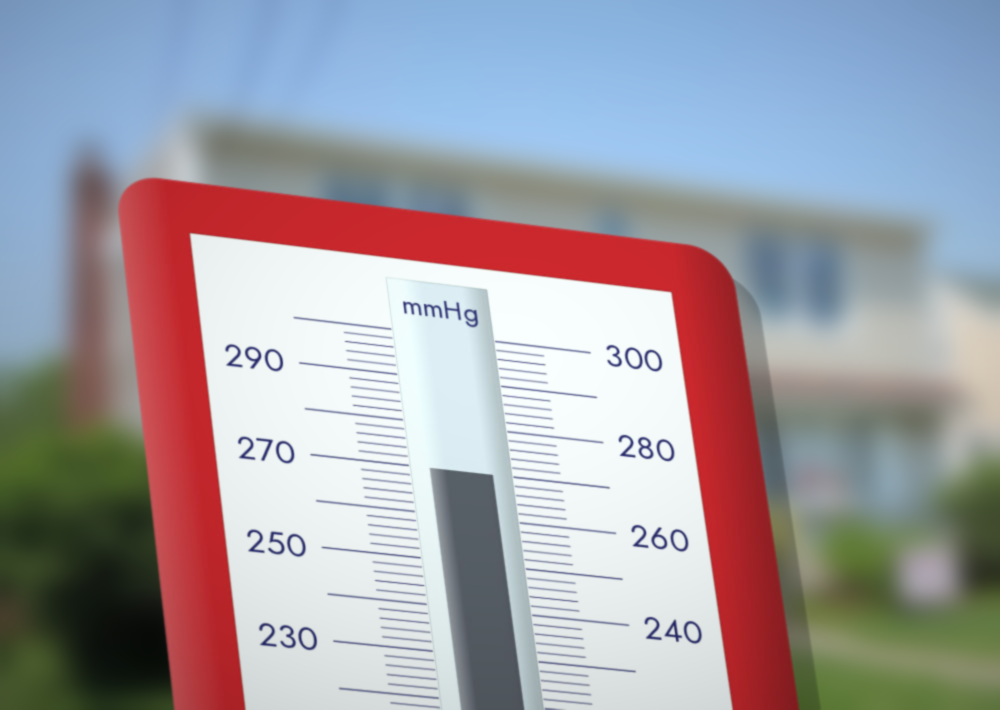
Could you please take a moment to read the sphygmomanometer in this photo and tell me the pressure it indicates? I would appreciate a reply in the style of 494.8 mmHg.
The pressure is 270 mmHg
